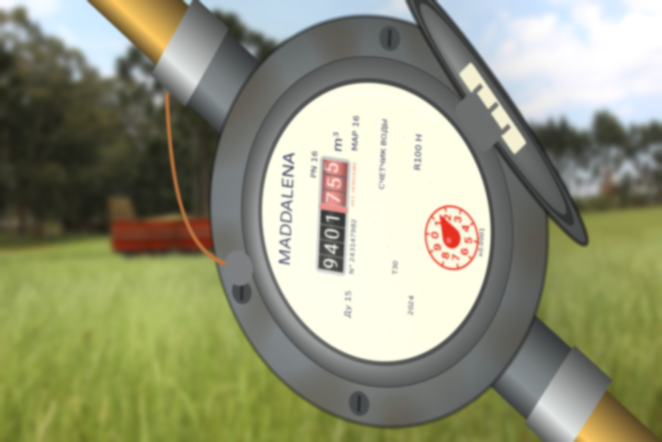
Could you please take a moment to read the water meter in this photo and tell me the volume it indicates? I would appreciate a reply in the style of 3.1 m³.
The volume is 9401.7551 m³
